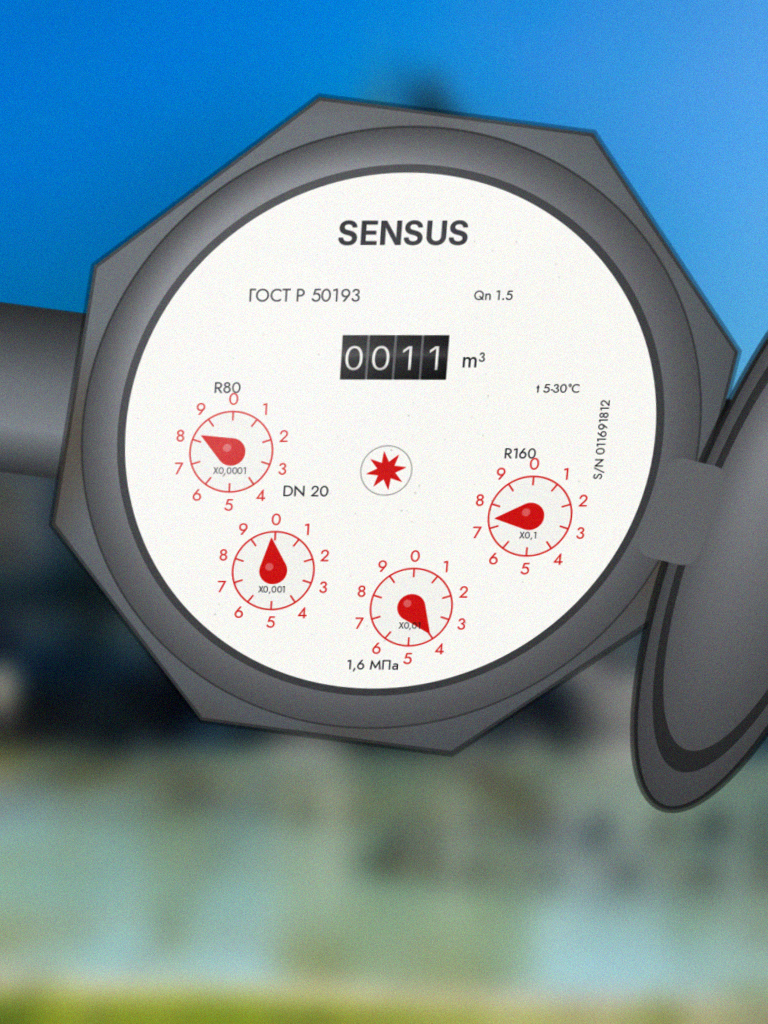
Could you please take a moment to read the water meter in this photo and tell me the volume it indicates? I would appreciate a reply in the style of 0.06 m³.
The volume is 11.7398 m³
